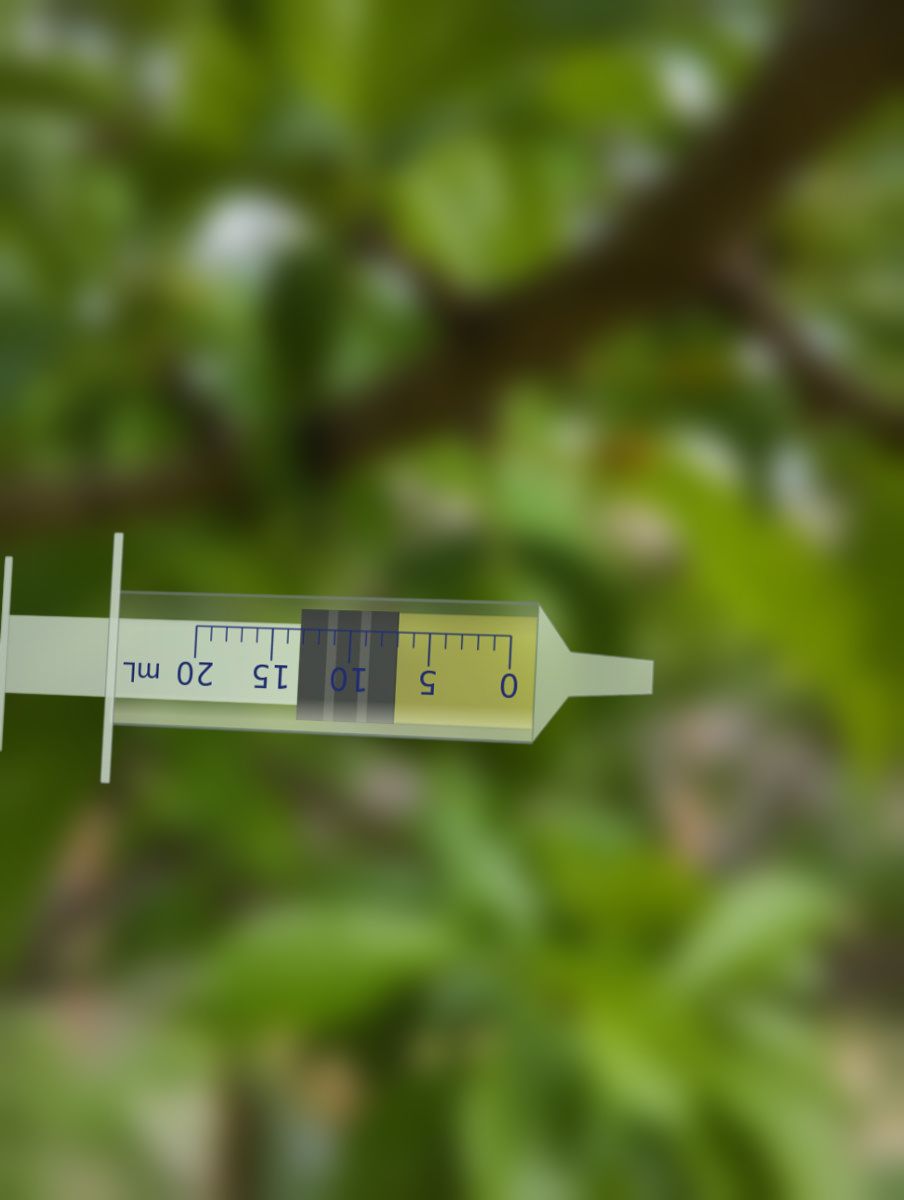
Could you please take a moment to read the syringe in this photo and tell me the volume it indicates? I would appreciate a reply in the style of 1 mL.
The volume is 7 mL
